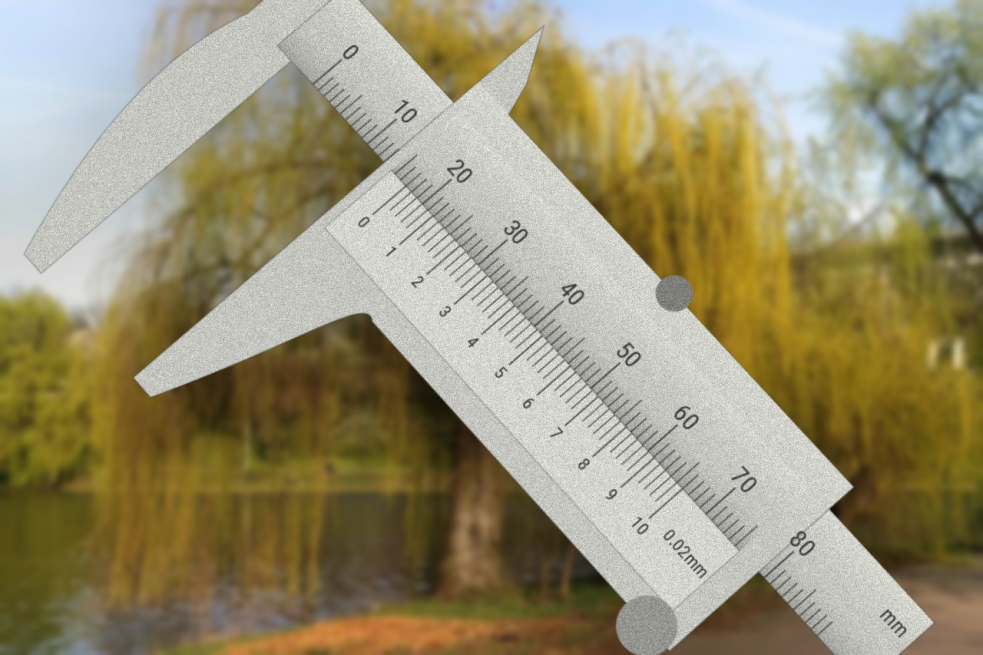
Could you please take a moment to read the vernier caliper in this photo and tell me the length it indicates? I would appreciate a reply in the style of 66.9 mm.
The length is 17.0 mm
